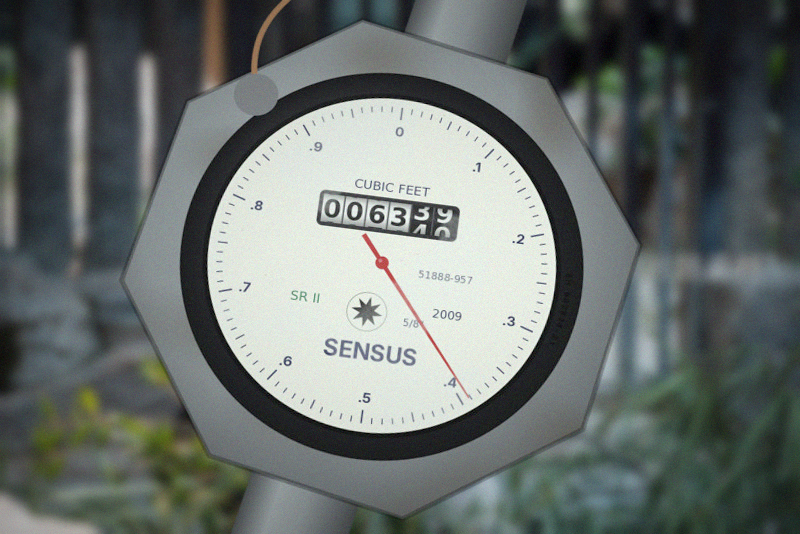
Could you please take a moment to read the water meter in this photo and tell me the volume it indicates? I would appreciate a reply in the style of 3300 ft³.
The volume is 6339.39 ft³
